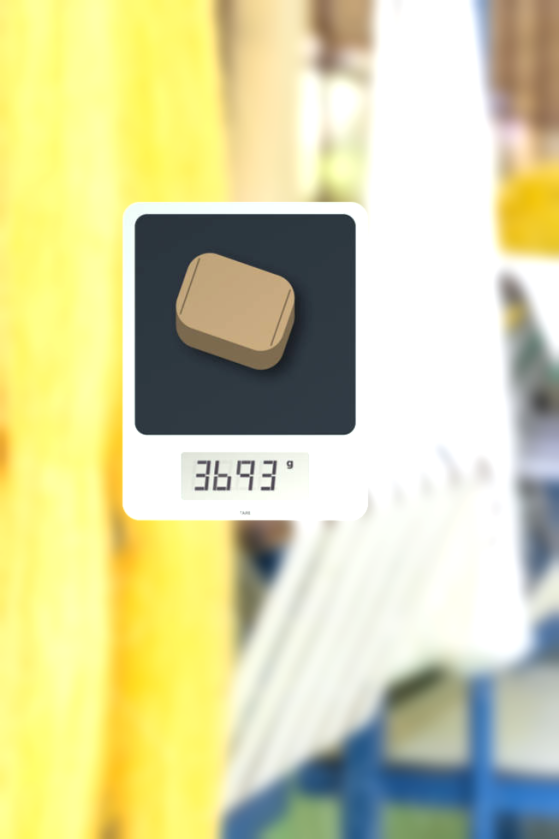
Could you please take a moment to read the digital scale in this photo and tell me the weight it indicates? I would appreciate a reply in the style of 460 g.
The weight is 3693 g
